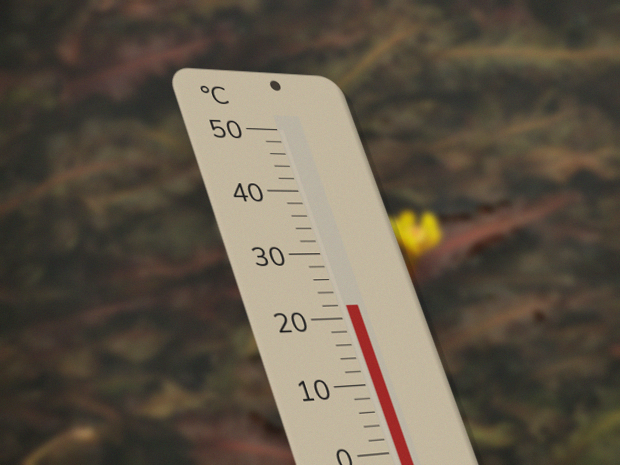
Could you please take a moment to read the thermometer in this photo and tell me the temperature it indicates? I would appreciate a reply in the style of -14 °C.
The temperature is 22 °C
